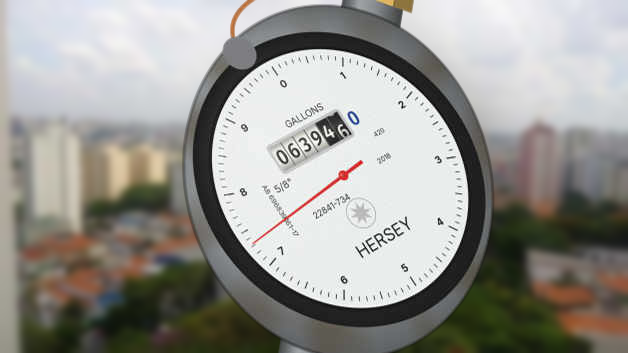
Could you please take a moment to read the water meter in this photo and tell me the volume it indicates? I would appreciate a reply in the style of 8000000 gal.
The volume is 639457.3 gal
